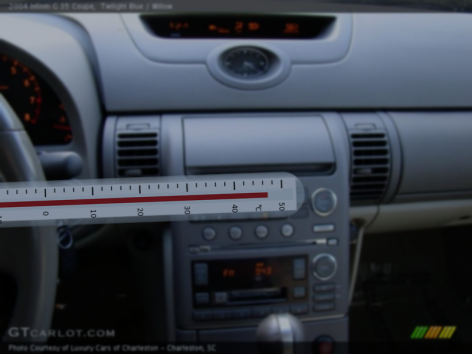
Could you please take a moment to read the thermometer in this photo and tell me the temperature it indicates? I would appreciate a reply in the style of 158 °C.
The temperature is 47 °C
